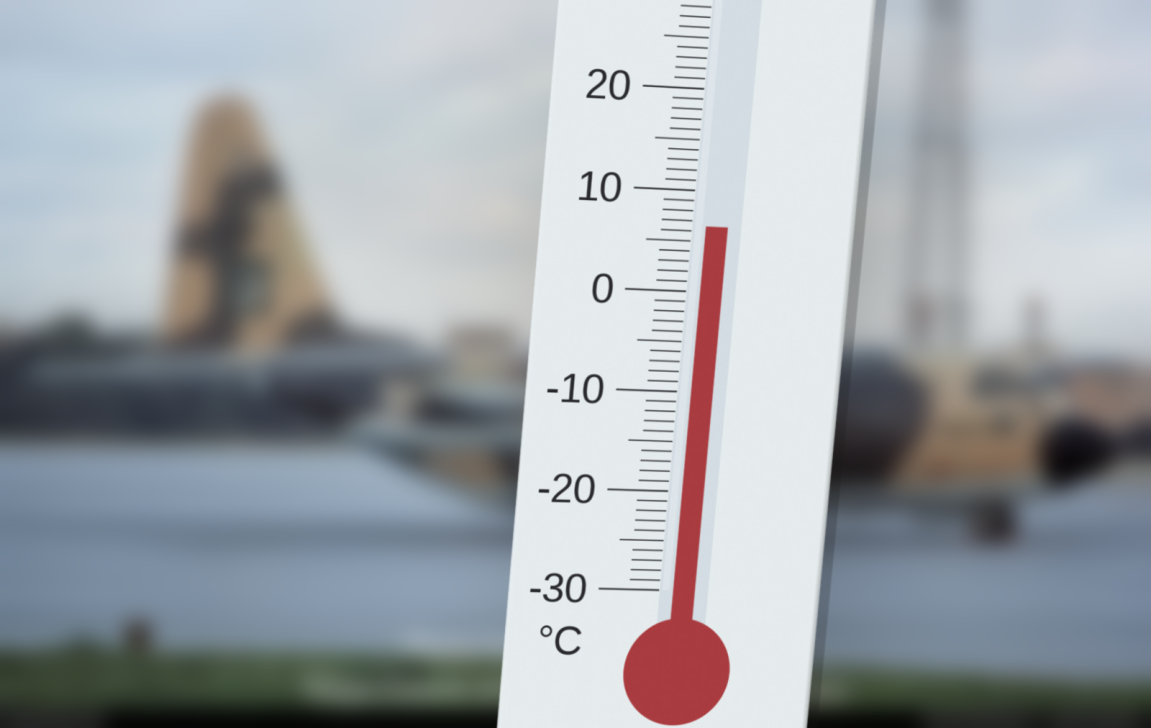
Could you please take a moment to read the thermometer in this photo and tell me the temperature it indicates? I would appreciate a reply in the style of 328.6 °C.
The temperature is 6.5 °C
